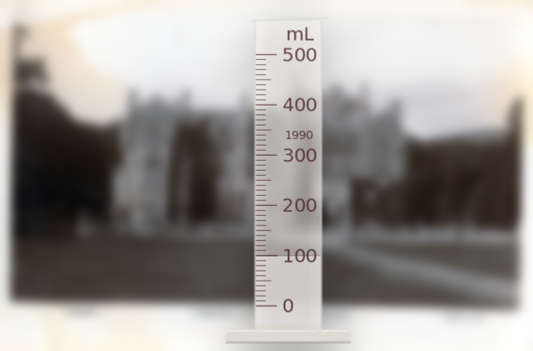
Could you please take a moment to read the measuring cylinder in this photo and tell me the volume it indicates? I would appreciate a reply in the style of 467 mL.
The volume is 100 mL
